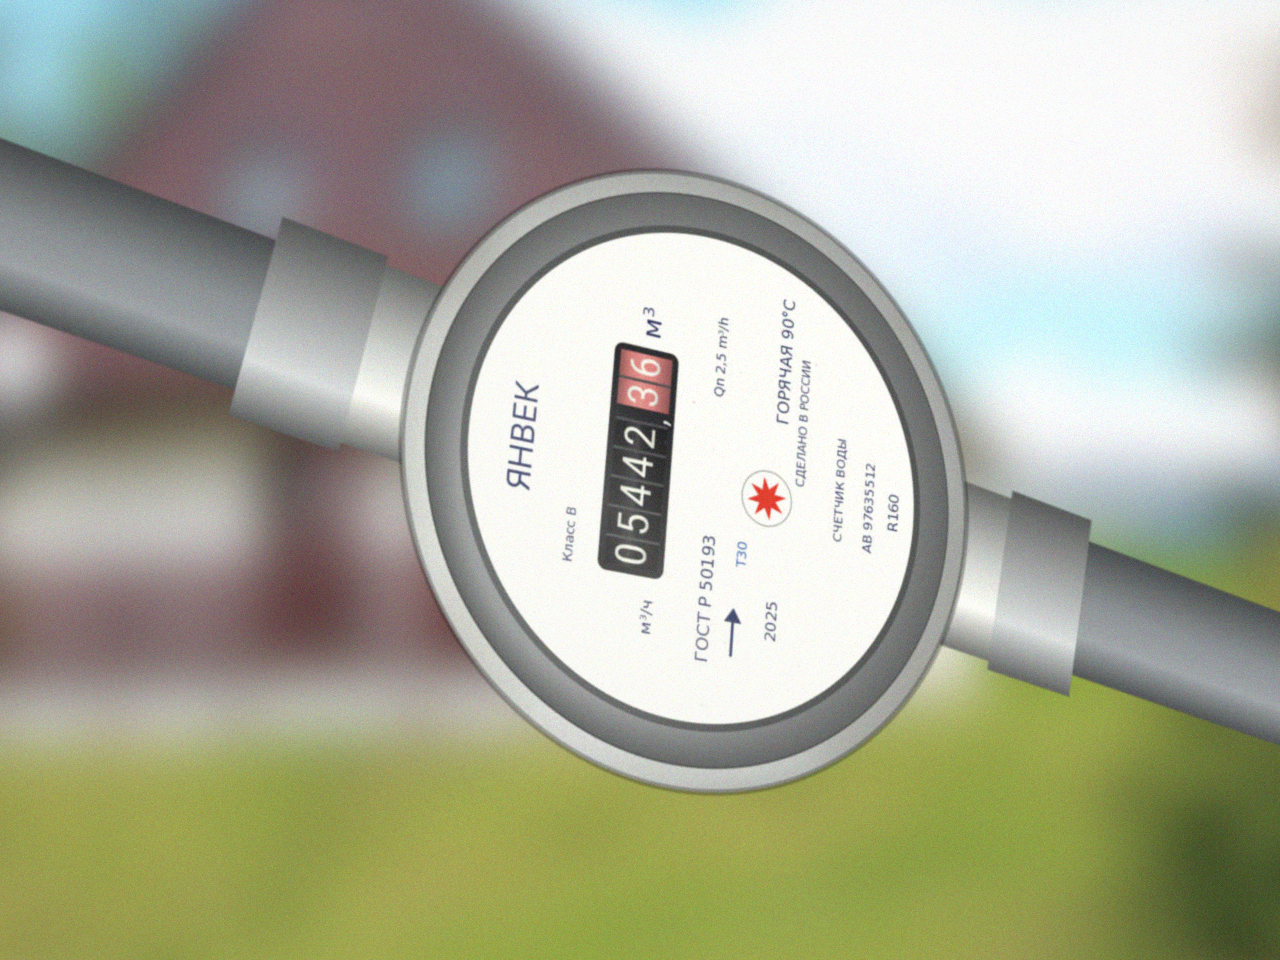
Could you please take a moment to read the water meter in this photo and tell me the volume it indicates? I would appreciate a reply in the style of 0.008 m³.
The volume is 5442.36 m³
